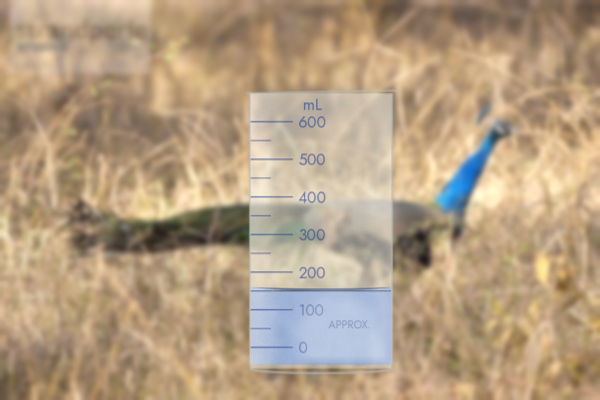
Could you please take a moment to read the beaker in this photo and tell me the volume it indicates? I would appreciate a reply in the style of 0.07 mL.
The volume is 150 mL
